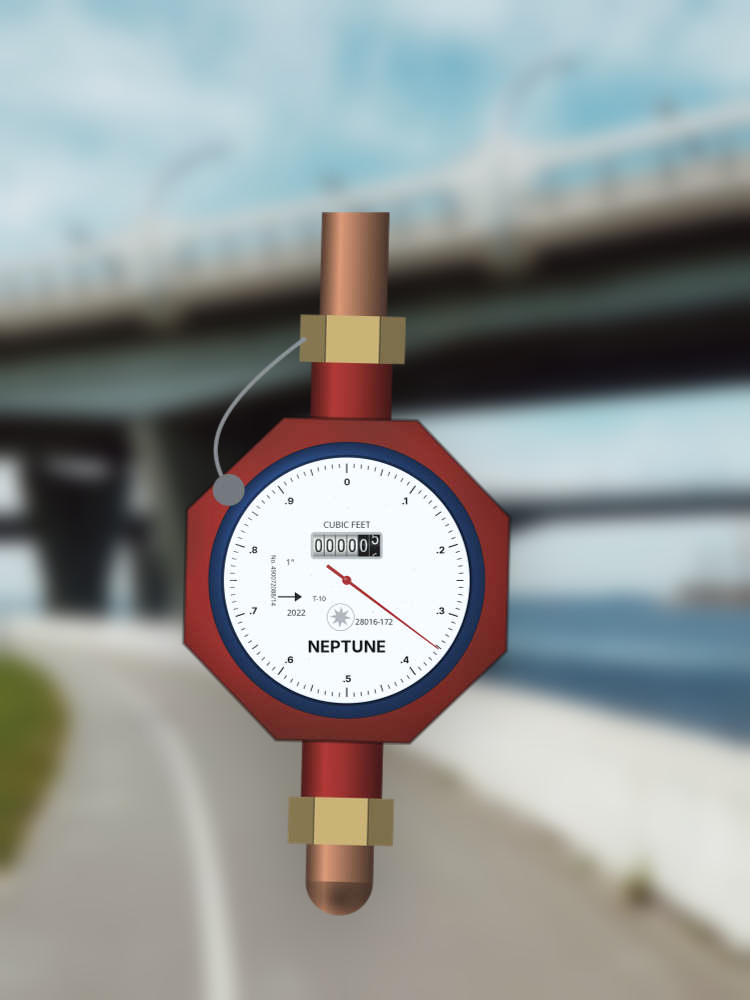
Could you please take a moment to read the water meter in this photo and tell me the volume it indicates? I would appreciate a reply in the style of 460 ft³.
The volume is 5.35 ft³
